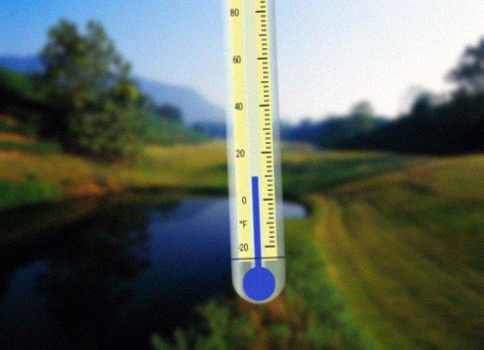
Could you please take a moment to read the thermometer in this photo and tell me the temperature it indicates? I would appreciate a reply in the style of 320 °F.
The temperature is 10 °F
